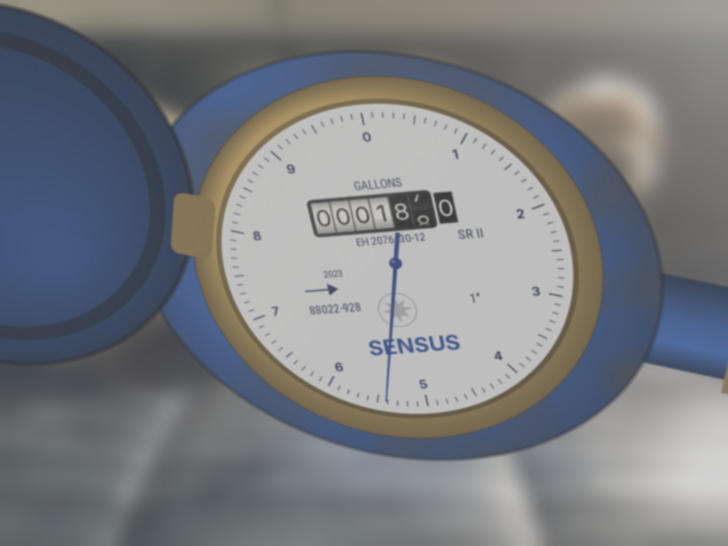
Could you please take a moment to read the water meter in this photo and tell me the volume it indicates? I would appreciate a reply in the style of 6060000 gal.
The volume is 1875.4 gal
